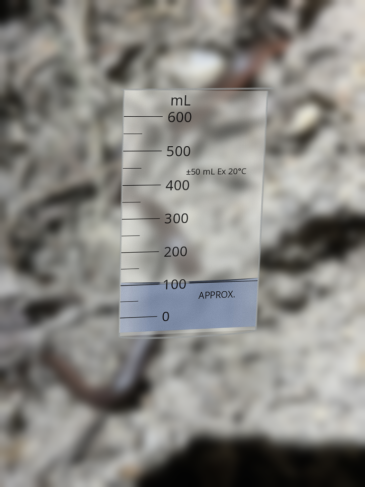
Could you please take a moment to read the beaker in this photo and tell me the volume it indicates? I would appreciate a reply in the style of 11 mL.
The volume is 100 mL
